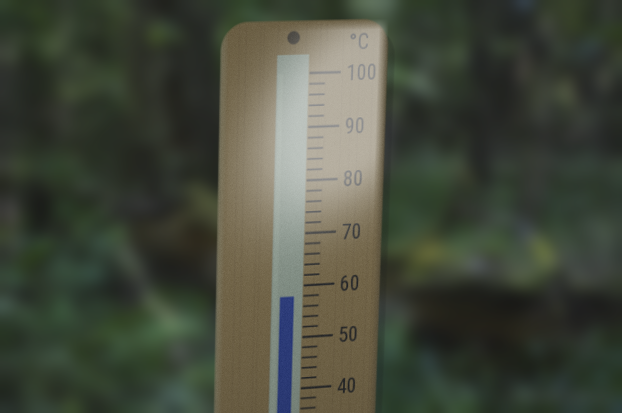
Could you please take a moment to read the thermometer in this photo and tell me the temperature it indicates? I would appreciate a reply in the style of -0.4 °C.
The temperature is 58 °C
